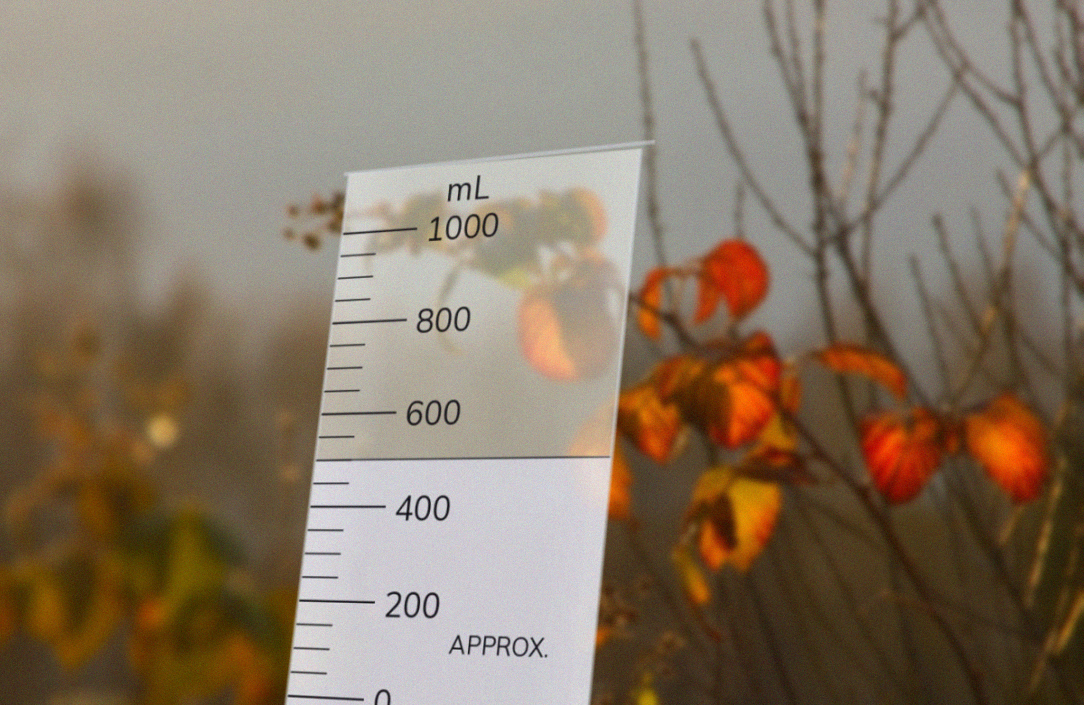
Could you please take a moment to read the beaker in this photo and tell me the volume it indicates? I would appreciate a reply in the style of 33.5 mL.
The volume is 500 mL
